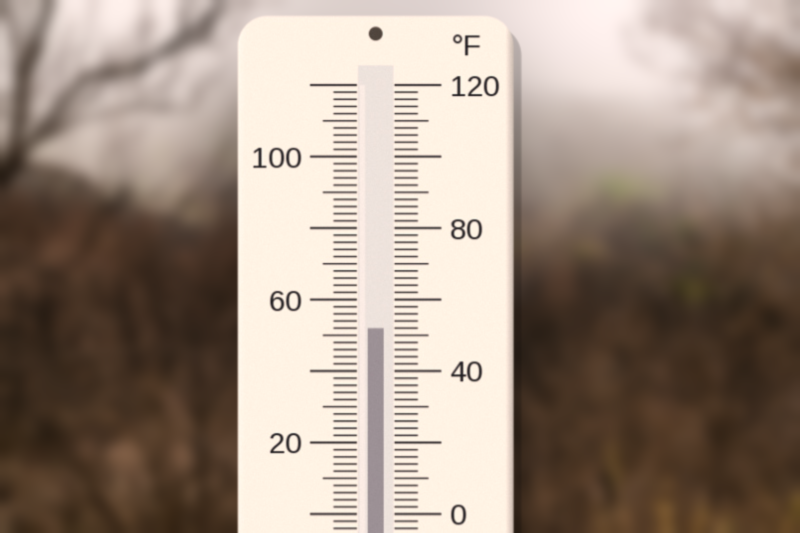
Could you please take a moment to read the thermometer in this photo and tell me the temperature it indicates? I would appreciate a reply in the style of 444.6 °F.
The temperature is 52 °F
